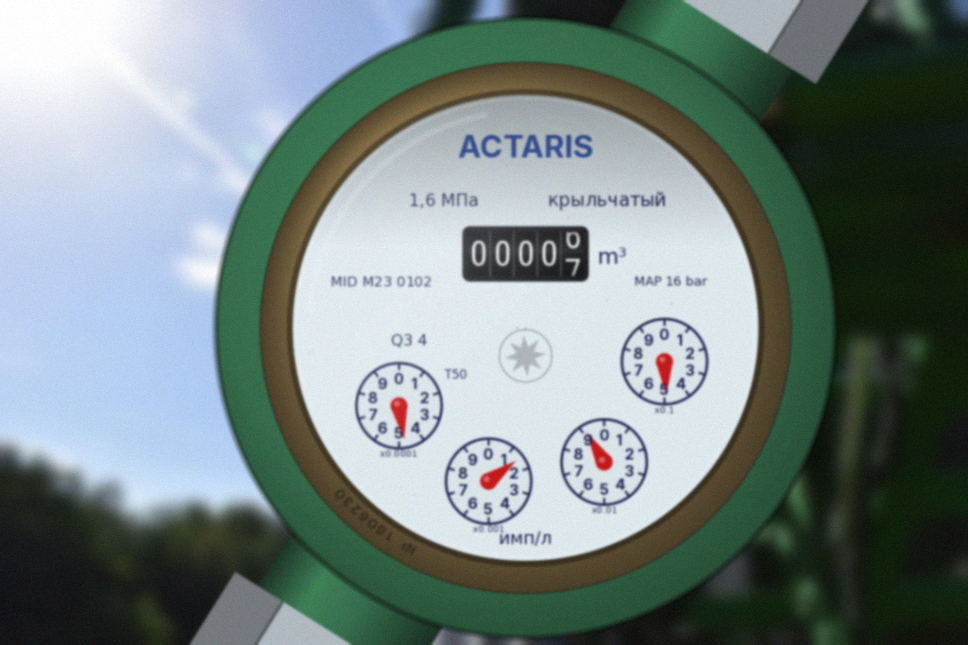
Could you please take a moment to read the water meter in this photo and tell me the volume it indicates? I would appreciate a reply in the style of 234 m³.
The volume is 6.4914 m³
